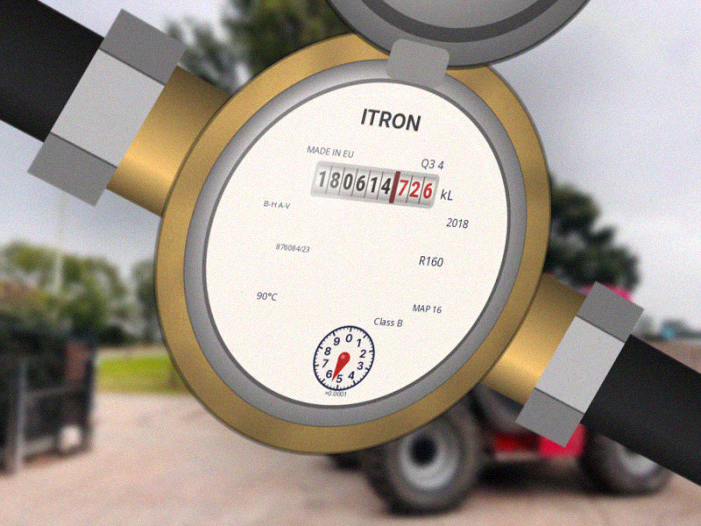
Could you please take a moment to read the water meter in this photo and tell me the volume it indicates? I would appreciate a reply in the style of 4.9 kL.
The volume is 180614.7265 kL
